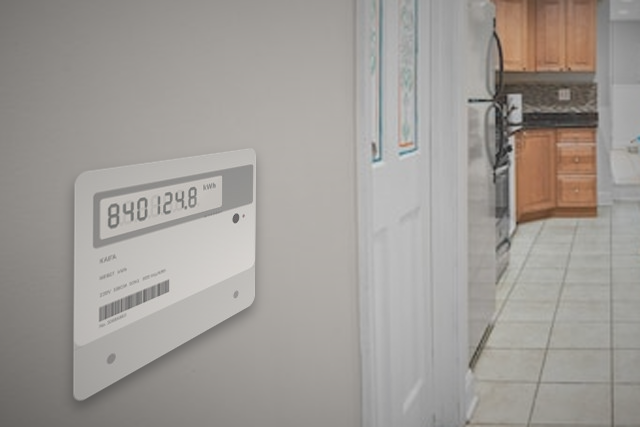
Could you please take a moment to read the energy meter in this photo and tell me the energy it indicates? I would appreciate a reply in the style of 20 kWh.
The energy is 840124.8 kWh
